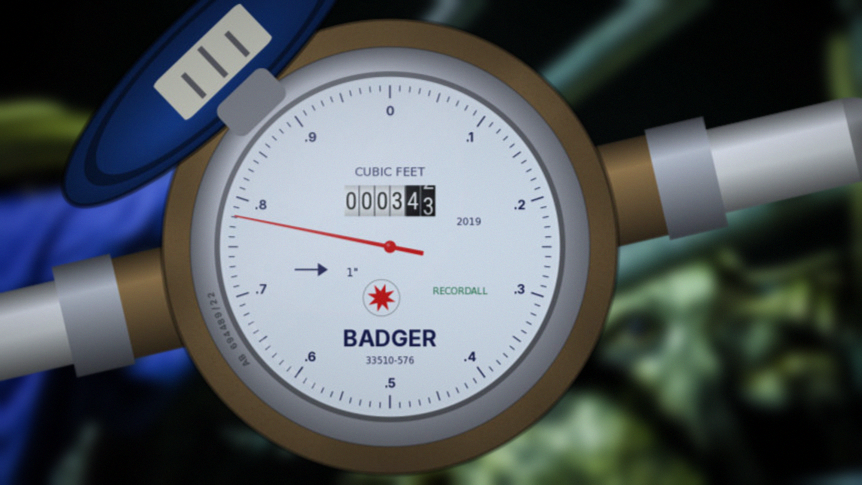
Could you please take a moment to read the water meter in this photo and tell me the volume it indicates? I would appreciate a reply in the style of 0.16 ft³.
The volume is 342.78 ft³
